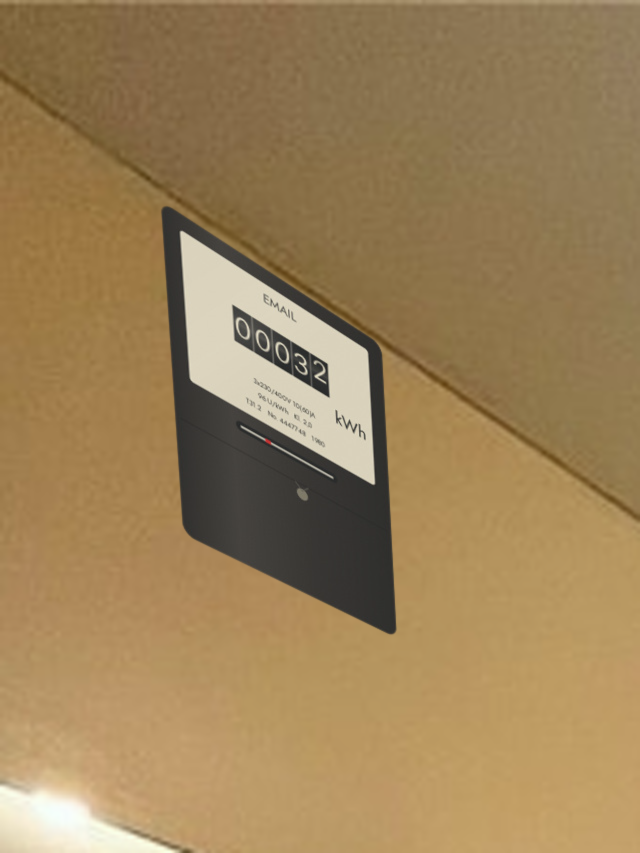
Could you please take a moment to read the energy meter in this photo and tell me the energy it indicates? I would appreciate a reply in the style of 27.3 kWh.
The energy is 32 kWh
